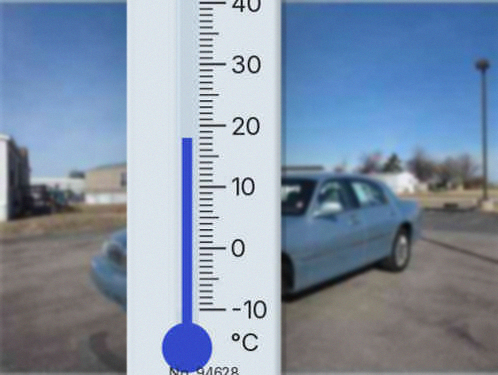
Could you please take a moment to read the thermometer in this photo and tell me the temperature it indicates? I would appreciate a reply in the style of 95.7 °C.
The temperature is 18 °C
